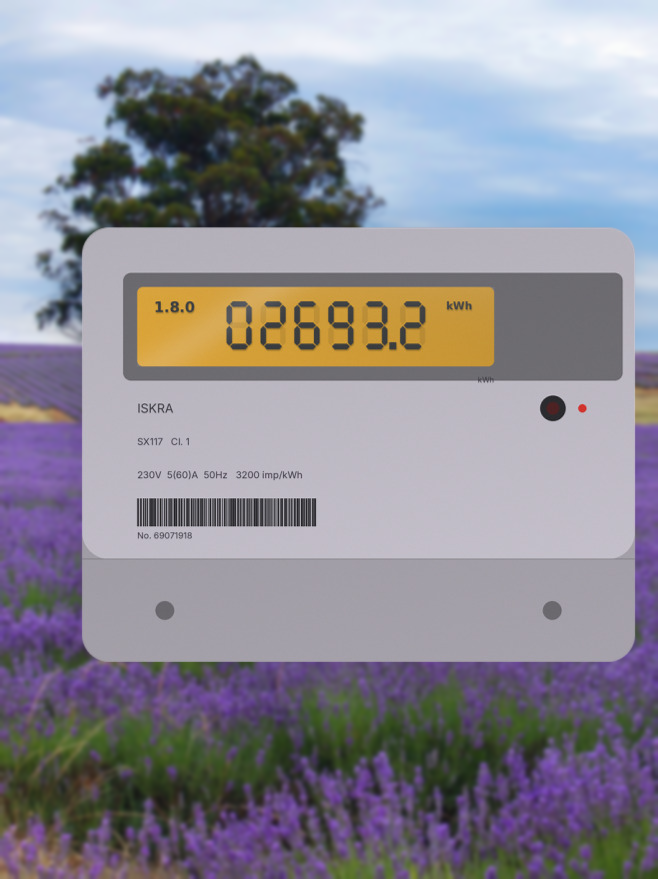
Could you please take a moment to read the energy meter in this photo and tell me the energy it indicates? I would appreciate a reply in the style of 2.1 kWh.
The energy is 2693.2 kWh
